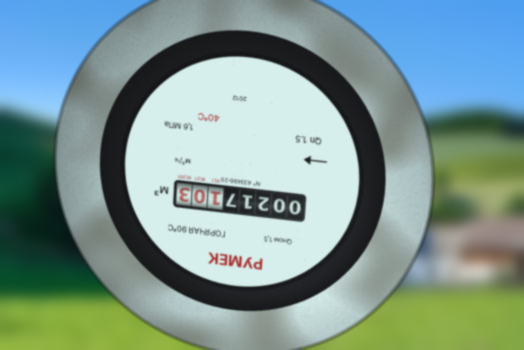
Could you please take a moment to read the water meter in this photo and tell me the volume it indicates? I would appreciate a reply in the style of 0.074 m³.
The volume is 217.103 m³
